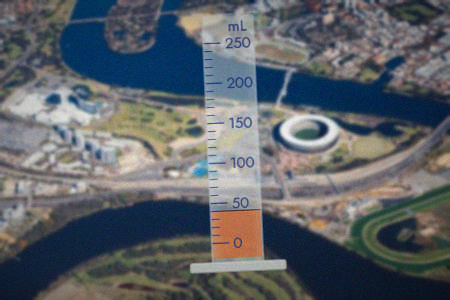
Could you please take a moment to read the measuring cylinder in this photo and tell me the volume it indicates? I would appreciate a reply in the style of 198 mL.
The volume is 40 mL
